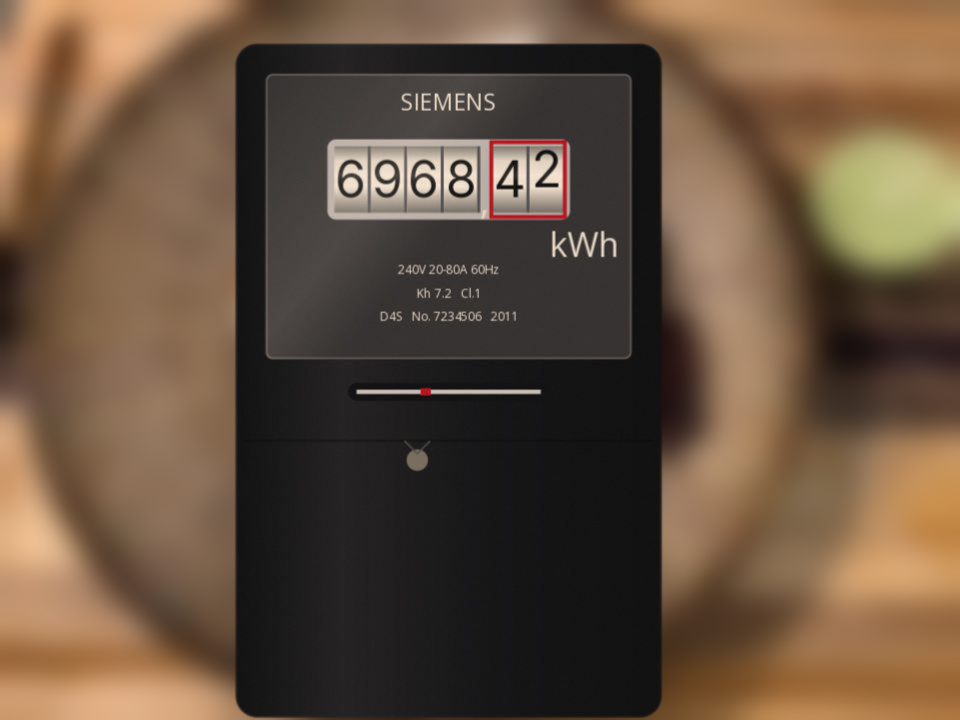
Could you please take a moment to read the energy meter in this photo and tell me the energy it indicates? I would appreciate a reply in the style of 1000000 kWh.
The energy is 6968.42 kWh
